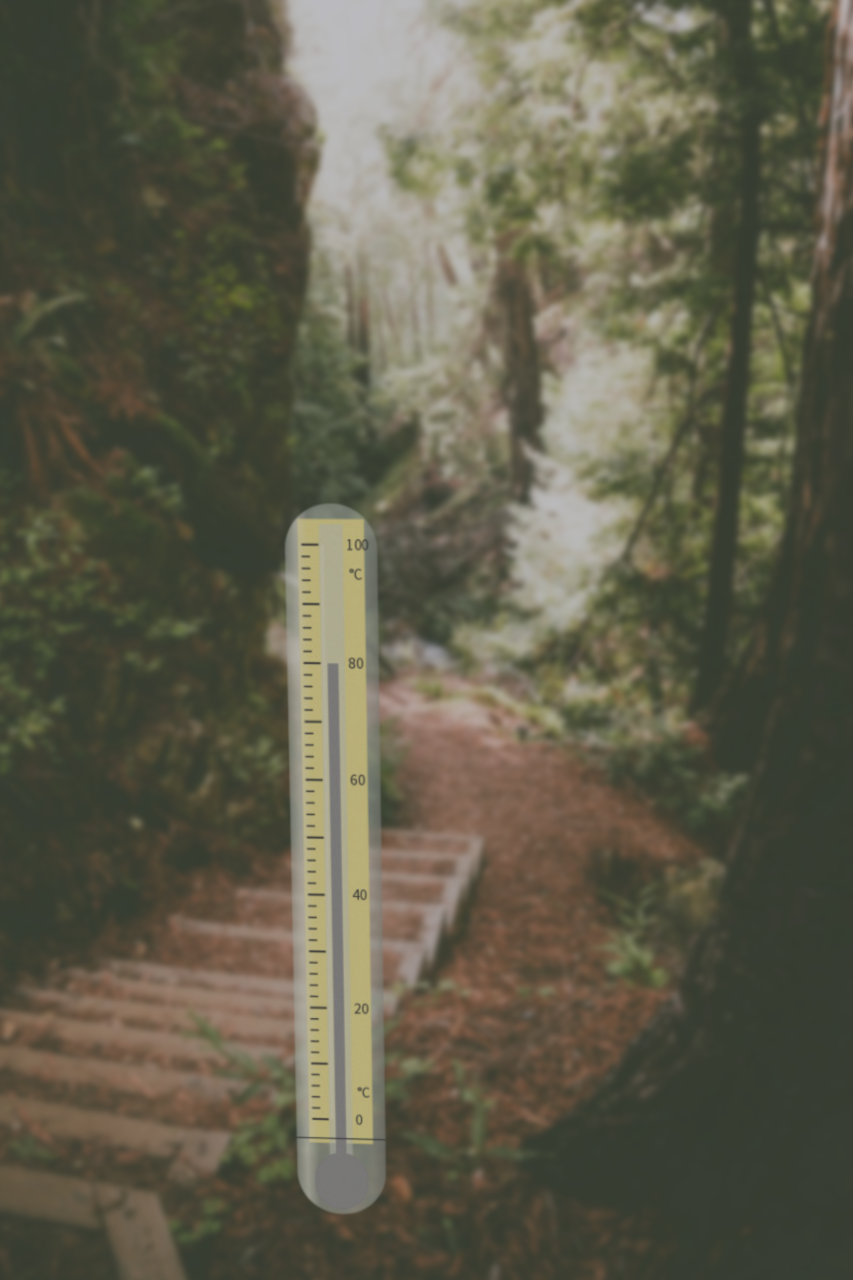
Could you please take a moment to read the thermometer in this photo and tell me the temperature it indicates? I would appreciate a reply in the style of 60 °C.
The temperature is 80 °C
